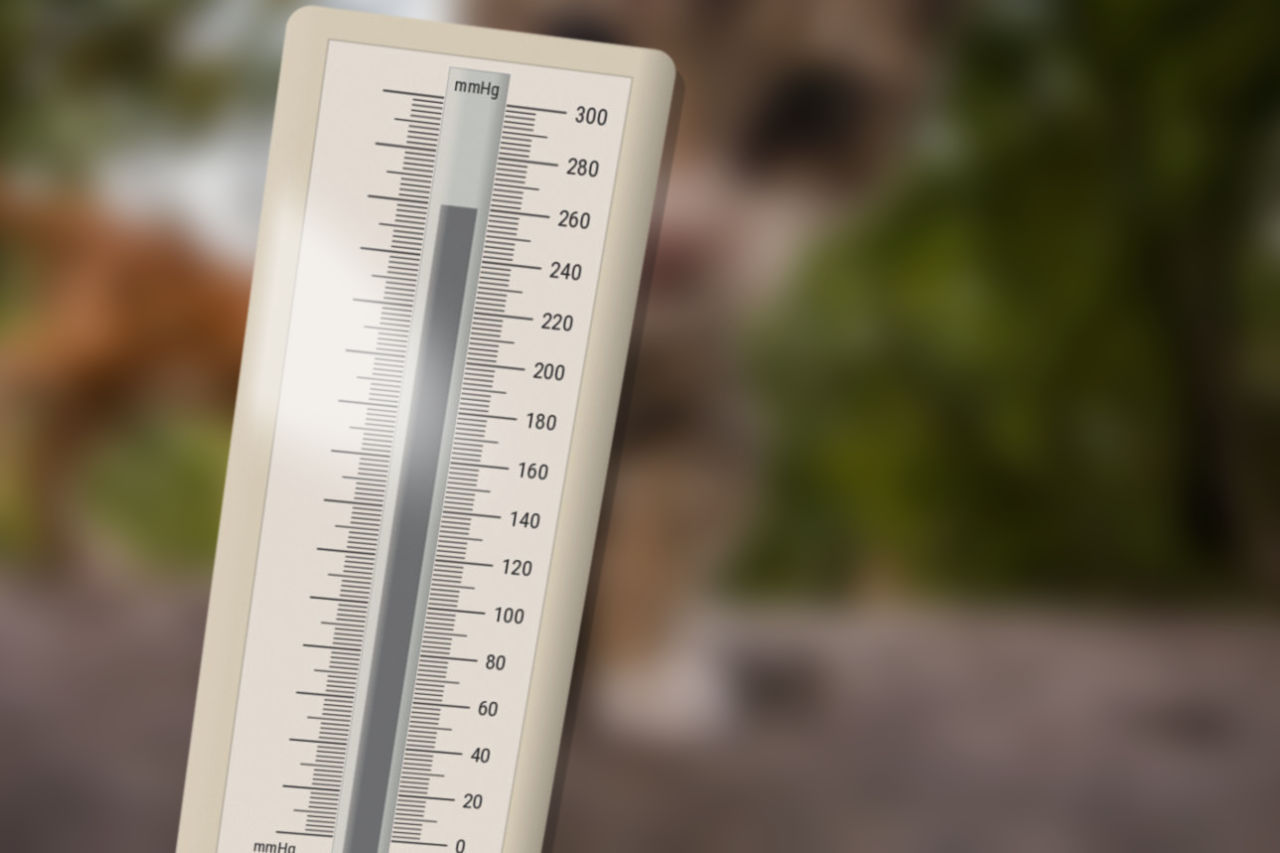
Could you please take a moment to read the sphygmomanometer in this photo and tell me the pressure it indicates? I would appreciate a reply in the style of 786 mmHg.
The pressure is 260 mmHg
